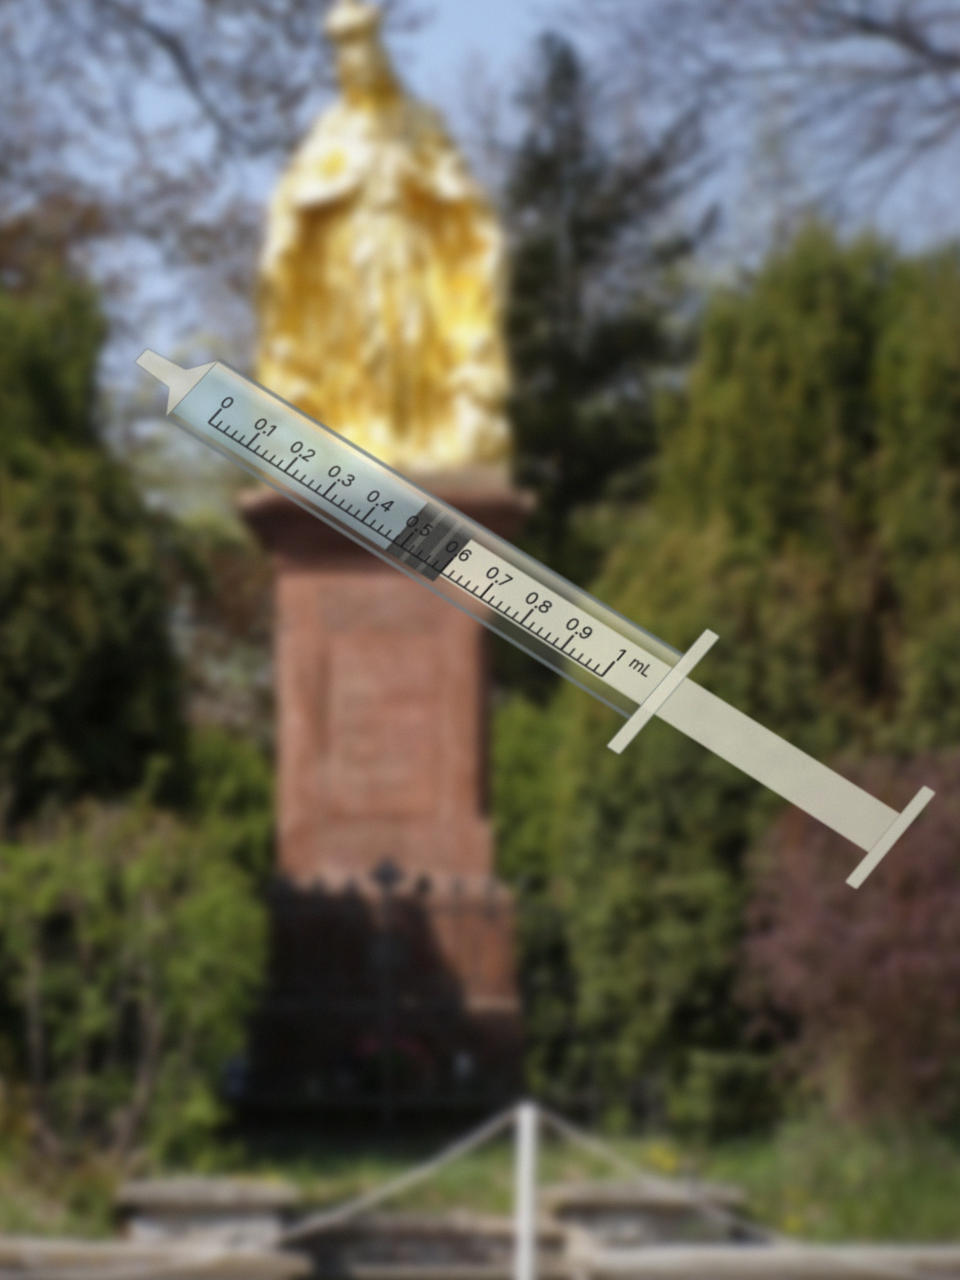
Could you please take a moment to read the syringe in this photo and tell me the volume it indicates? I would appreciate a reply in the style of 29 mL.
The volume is 0.48 mL
